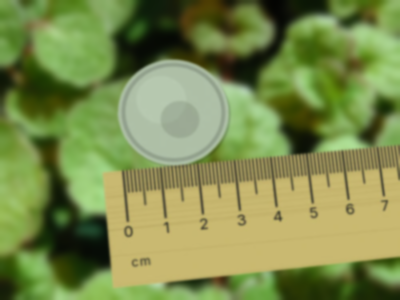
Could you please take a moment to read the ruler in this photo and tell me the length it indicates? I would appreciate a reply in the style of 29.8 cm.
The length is 3 cm
